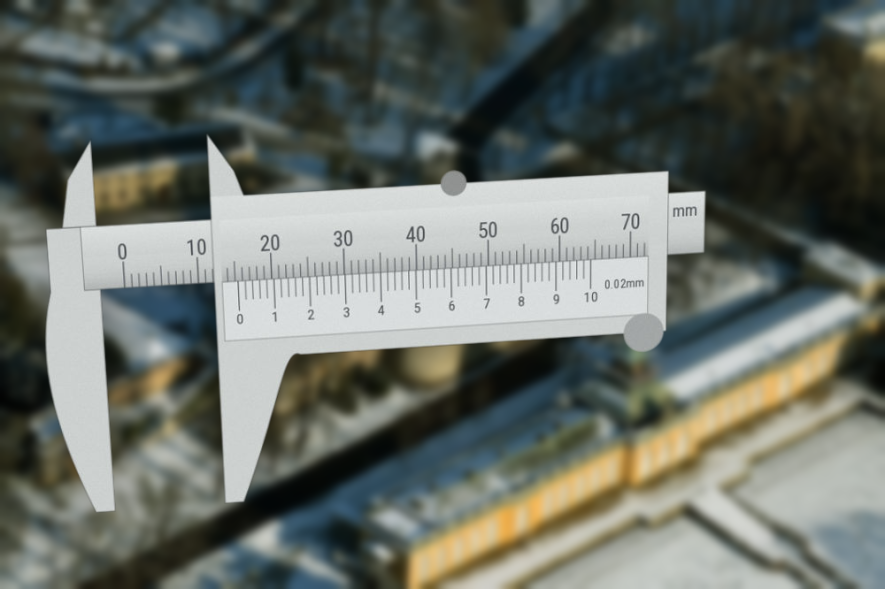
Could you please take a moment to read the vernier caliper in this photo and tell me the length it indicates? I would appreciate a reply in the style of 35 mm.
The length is 15.4 mm
